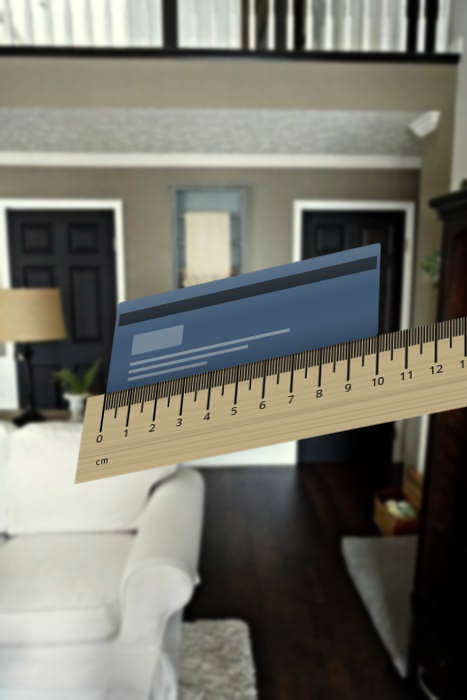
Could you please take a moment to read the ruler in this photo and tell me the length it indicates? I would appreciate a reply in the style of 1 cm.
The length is 10 cm
